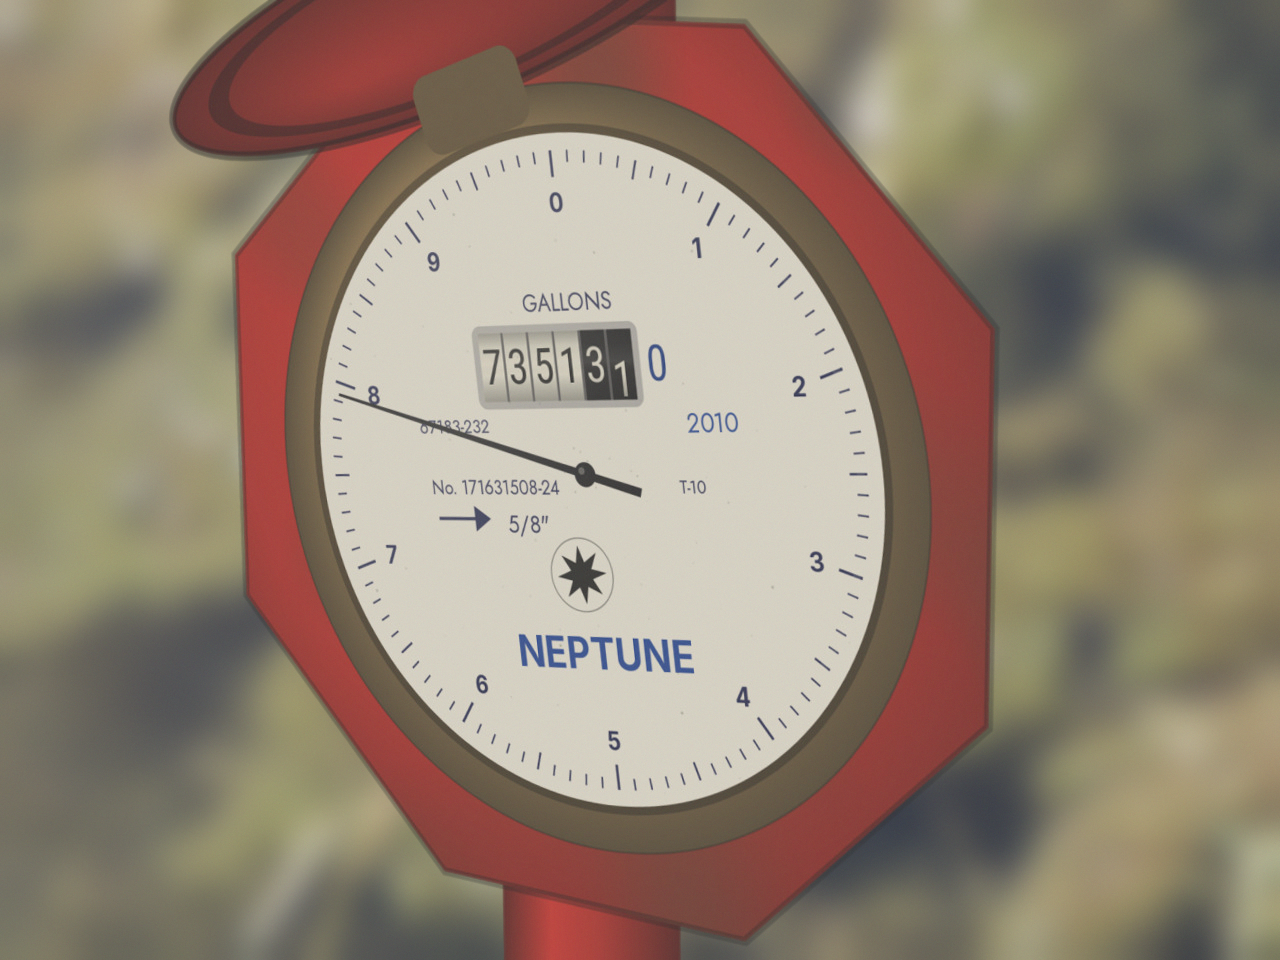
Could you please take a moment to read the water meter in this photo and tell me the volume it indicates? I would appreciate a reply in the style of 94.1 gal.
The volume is 7351307.9 gal
